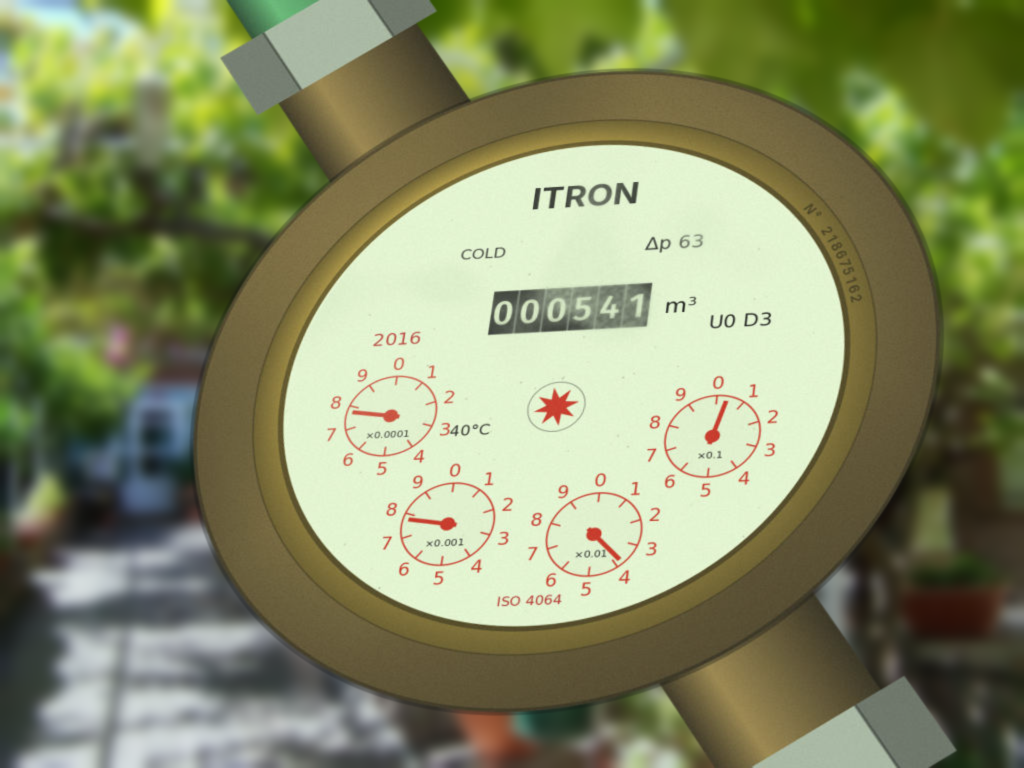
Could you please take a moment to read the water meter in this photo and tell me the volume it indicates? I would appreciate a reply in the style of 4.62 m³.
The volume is 541.0377 m³
